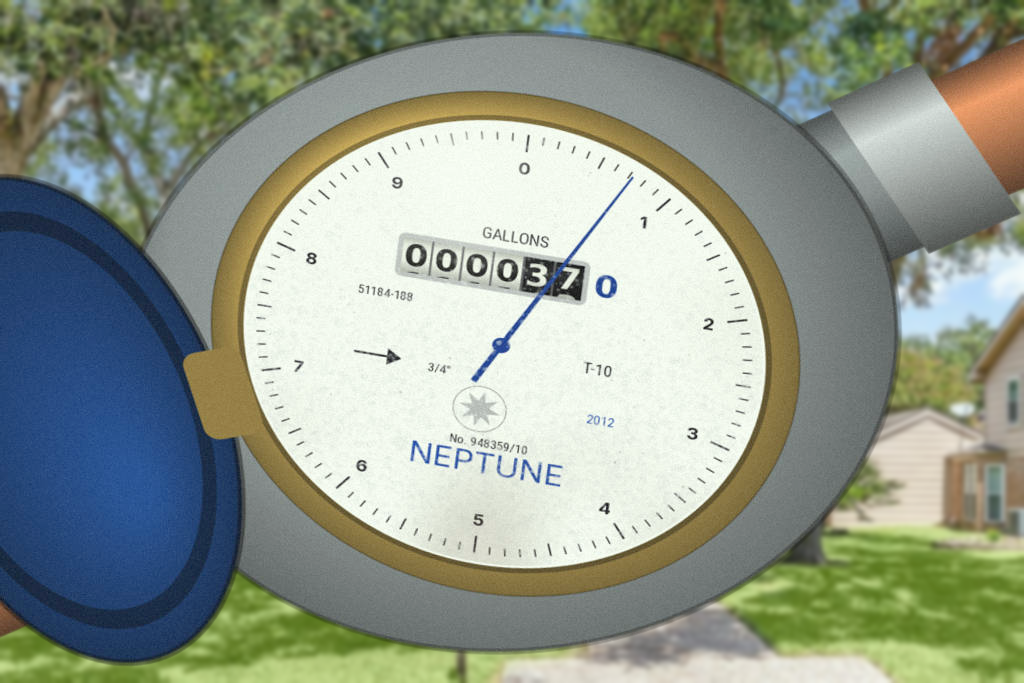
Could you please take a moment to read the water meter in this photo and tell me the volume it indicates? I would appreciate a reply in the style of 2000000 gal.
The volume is 370.7 gal
